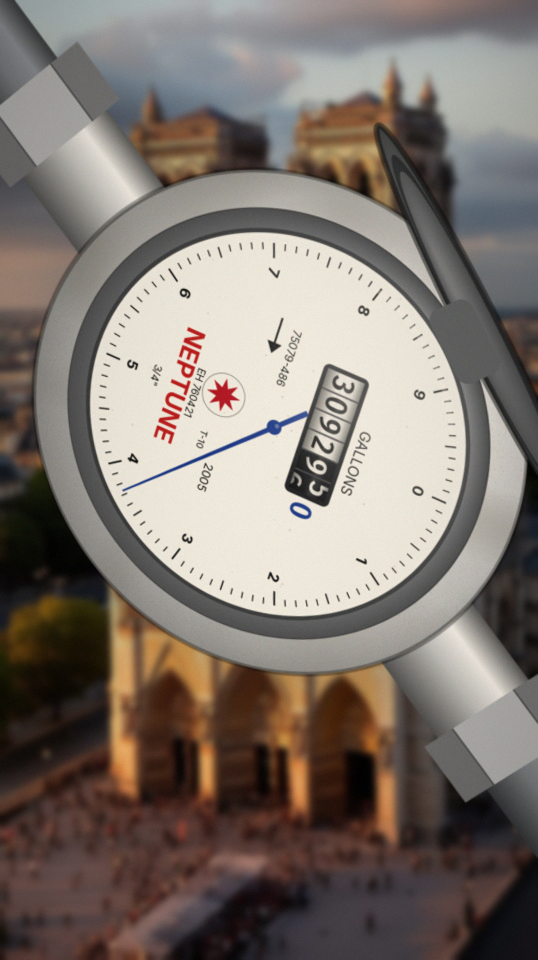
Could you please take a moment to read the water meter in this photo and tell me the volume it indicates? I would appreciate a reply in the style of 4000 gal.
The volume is 3092953.7 gal
